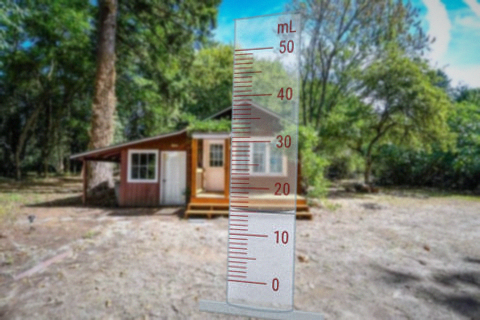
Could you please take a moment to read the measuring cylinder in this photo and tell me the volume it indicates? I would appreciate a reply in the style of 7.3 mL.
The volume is 15 mL
